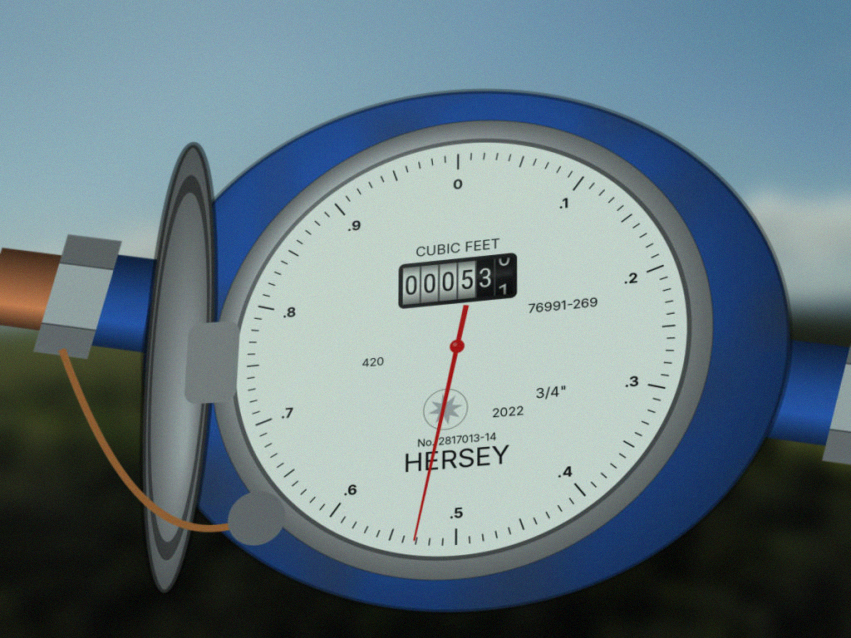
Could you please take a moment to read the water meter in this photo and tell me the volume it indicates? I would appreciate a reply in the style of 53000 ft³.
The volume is 530.53 ft³
